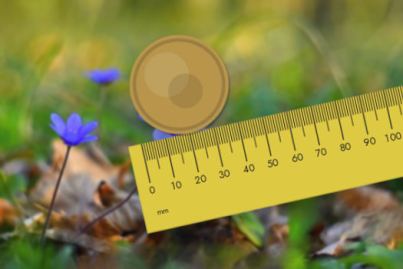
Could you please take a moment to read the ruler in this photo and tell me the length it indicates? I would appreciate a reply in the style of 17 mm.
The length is 40 mm
